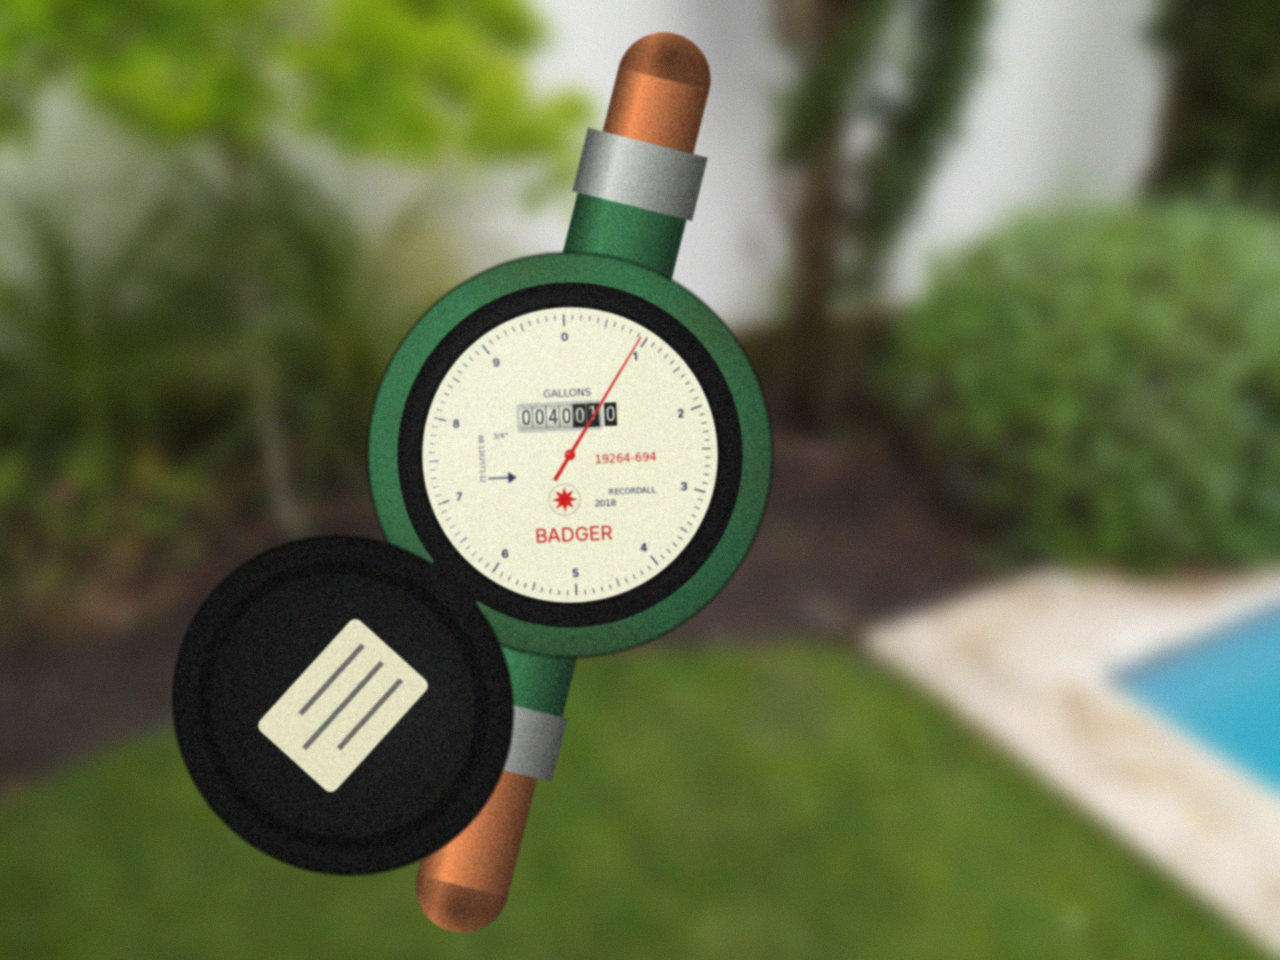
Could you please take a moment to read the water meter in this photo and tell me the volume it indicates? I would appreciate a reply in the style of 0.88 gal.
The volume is 40010.9 gal
